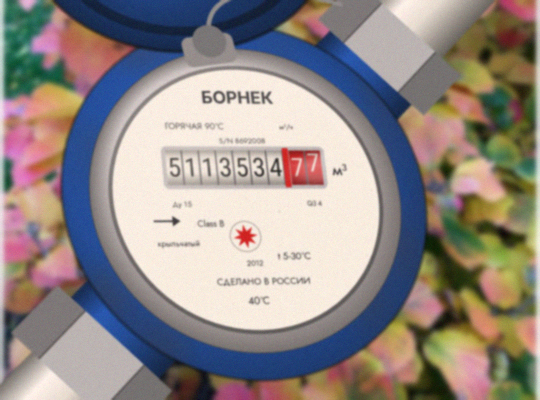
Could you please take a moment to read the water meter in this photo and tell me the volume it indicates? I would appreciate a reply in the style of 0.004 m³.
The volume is 5113534.77 m³
